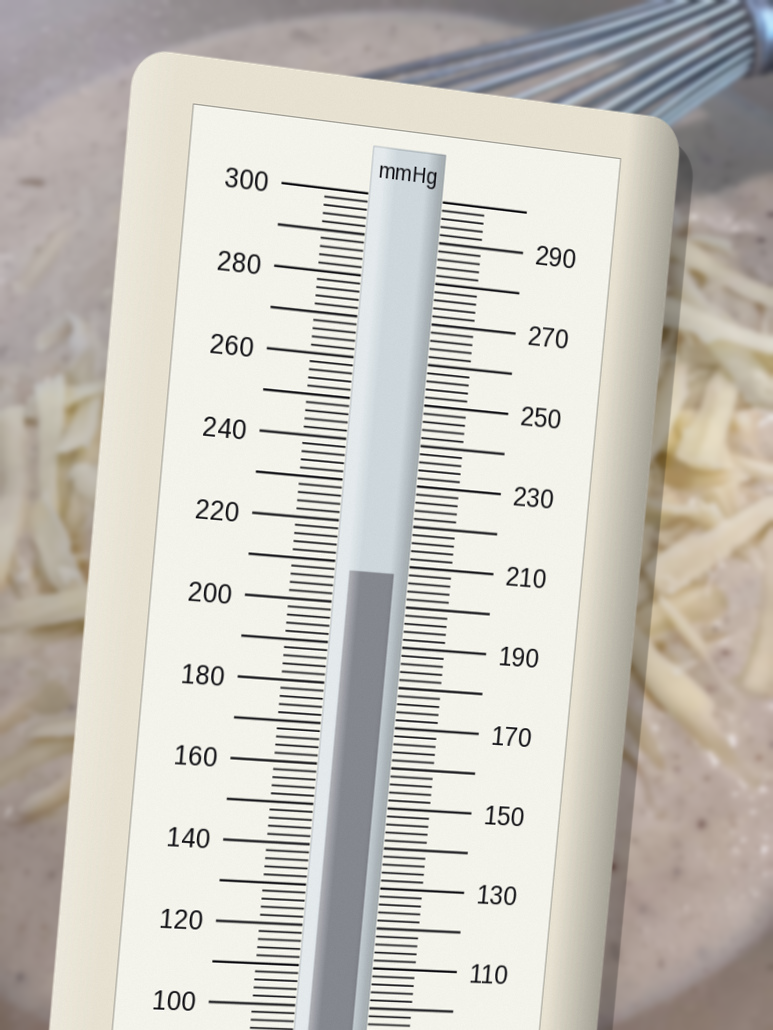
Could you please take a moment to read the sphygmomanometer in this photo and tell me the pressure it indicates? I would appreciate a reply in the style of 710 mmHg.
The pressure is 208 mmHg
